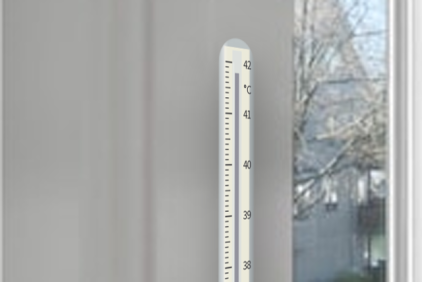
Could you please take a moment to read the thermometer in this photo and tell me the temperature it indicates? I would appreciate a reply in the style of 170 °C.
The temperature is 41.8 °C
